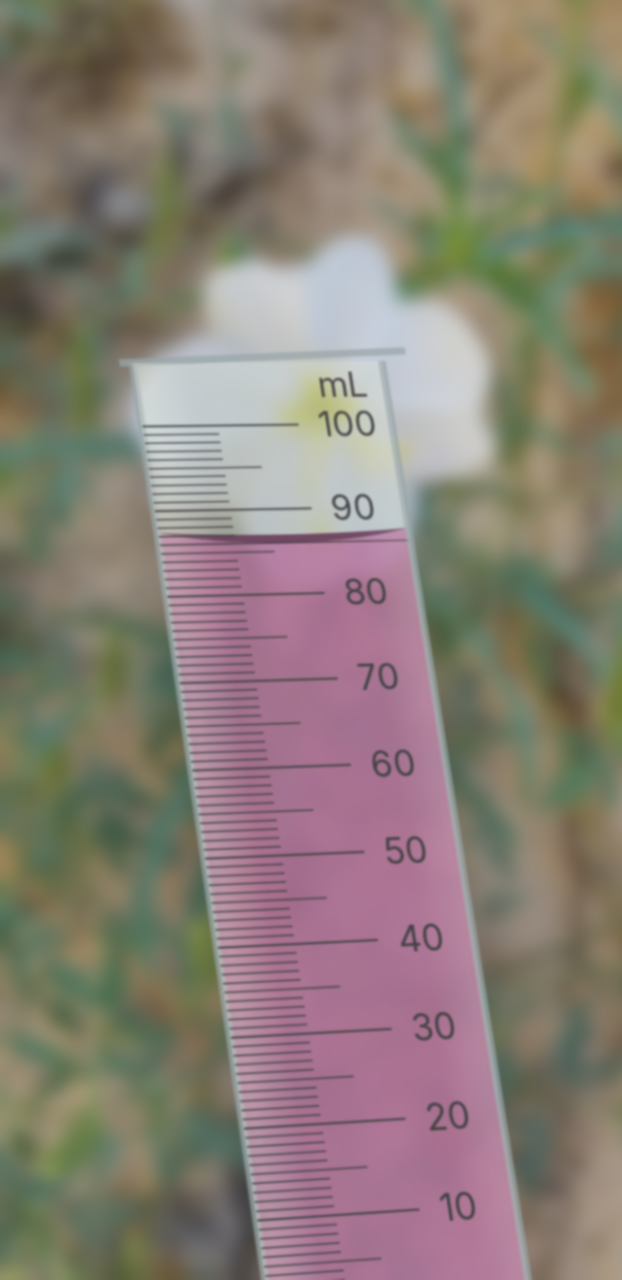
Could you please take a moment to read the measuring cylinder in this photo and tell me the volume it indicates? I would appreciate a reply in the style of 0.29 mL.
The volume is 86 mL
